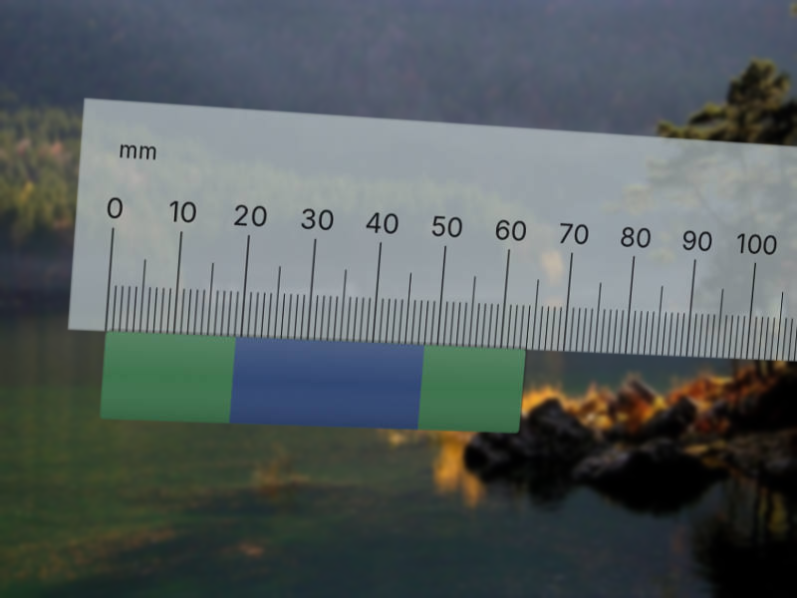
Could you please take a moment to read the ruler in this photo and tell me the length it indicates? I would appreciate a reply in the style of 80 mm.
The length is 64 mm
